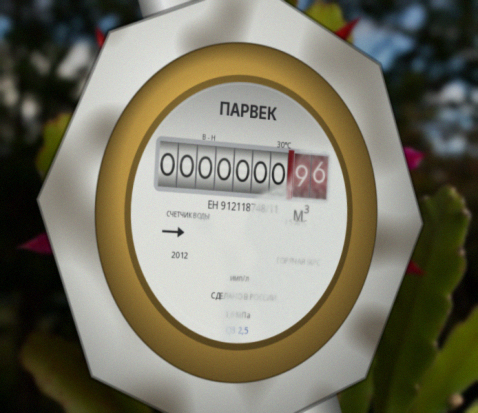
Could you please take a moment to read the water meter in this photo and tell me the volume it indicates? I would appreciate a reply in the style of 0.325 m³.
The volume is 0.96 m³
